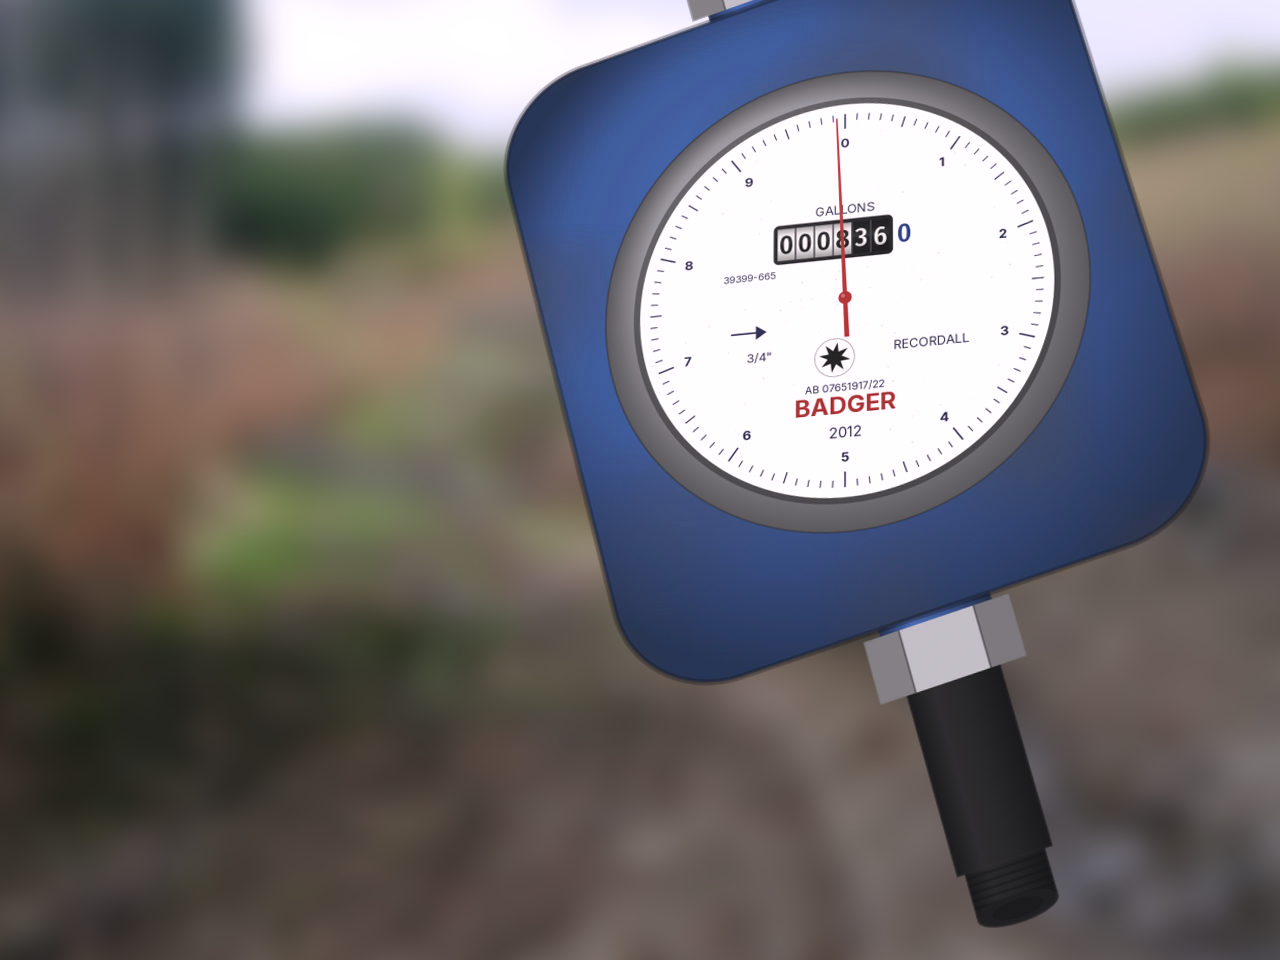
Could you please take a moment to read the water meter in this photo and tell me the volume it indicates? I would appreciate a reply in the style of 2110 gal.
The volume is 8359.9 gal
